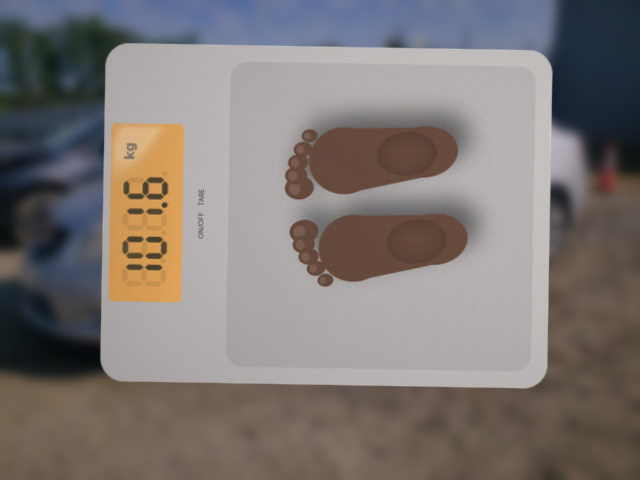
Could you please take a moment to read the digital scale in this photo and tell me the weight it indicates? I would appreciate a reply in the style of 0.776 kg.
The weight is 101.6 kg
